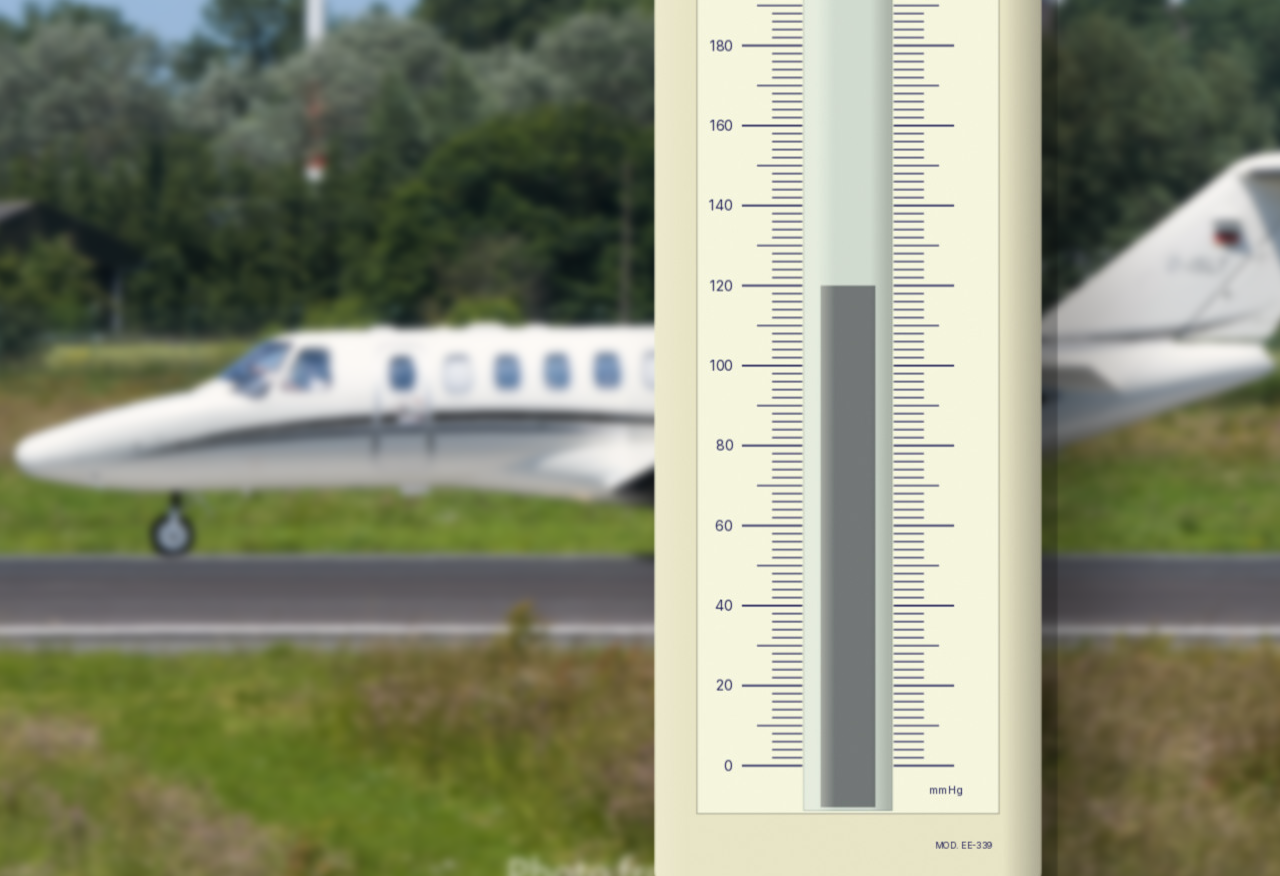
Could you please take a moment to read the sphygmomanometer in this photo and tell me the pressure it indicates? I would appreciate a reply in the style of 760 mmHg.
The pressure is 120 mmHg
